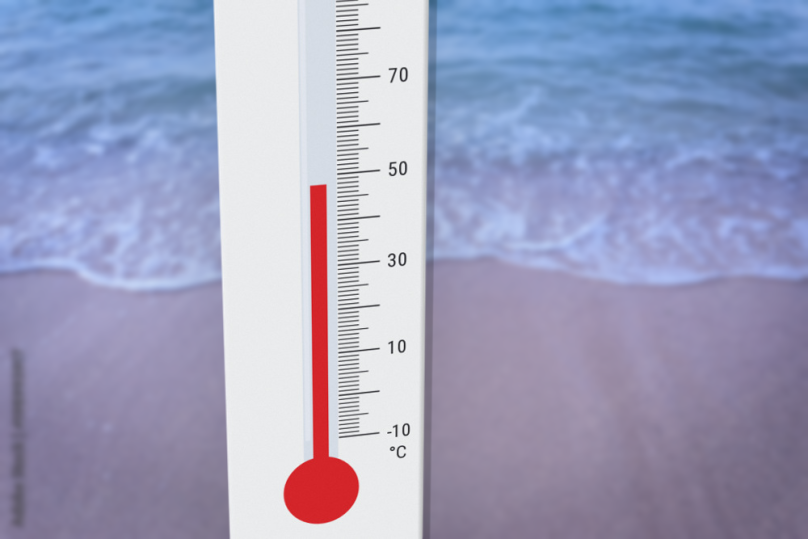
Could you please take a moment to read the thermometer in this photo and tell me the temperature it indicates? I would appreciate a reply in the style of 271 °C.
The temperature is 48 °C
